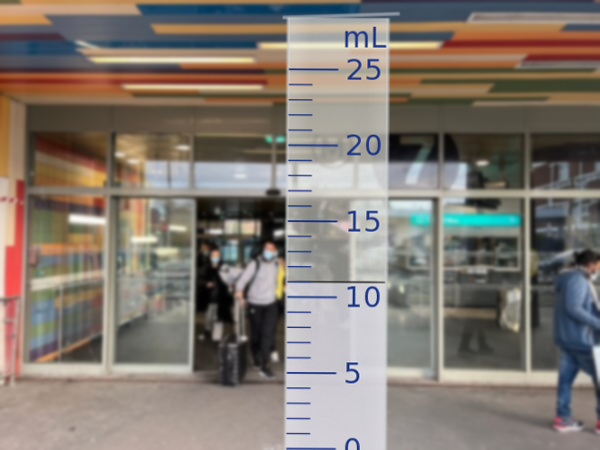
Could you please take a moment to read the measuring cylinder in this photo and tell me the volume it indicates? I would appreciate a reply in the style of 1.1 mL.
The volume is 11 mL
